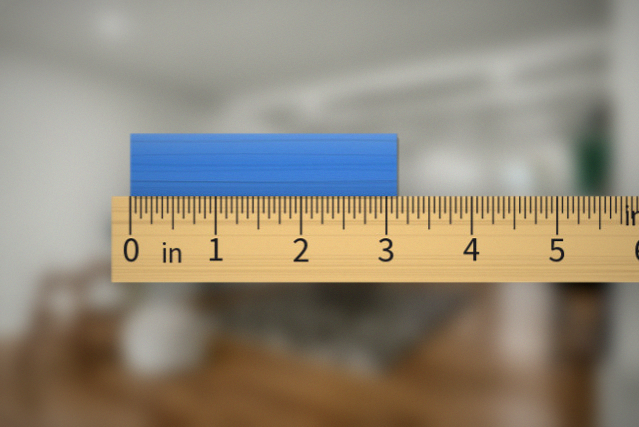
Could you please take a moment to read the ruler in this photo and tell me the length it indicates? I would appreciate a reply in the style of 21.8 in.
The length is 3.125 in
